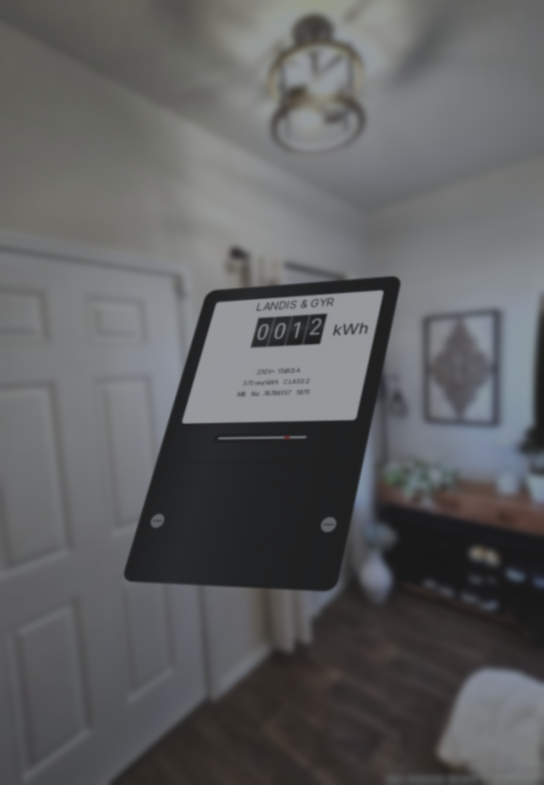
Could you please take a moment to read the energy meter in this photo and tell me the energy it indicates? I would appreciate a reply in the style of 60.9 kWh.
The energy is 12 kWh
